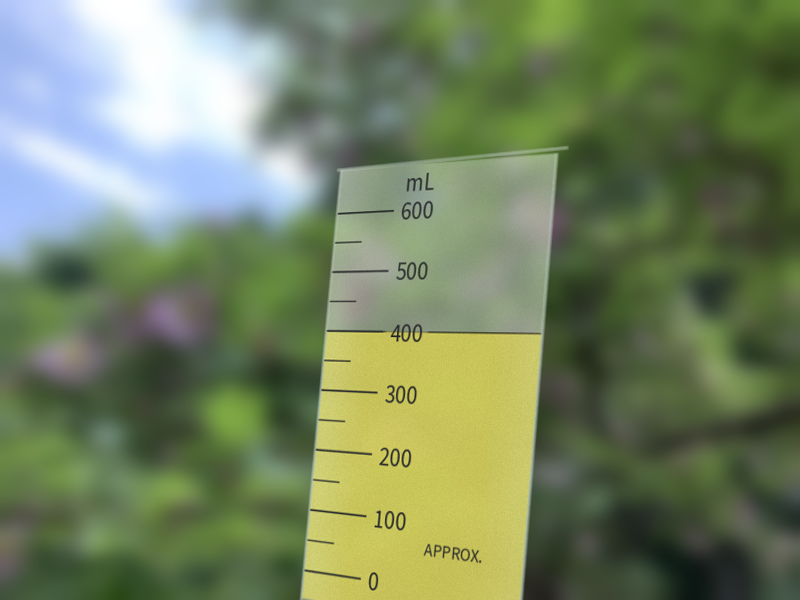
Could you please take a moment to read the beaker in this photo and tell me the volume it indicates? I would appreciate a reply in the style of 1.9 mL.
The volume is 400 mL
